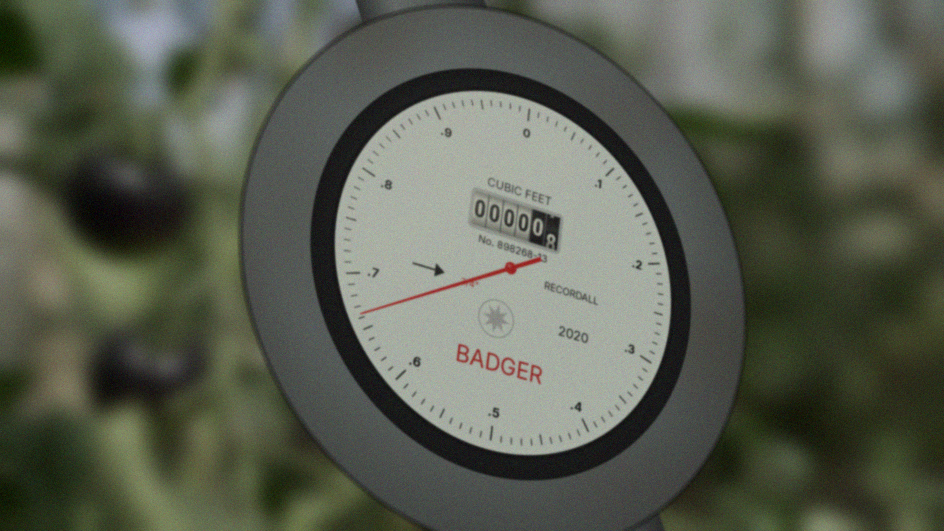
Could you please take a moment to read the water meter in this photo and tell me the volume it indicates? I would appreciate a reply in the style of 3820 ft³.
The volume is 7.66 ft³
